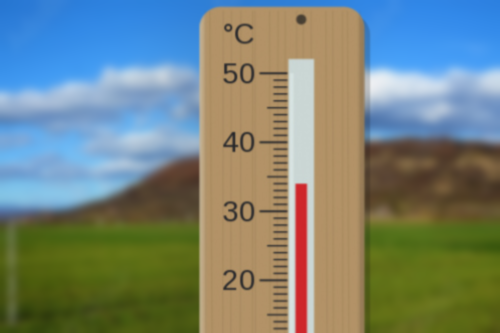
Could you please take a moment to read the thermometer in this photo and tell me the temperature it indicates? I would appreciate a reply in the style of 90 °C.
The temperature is 34 °C
